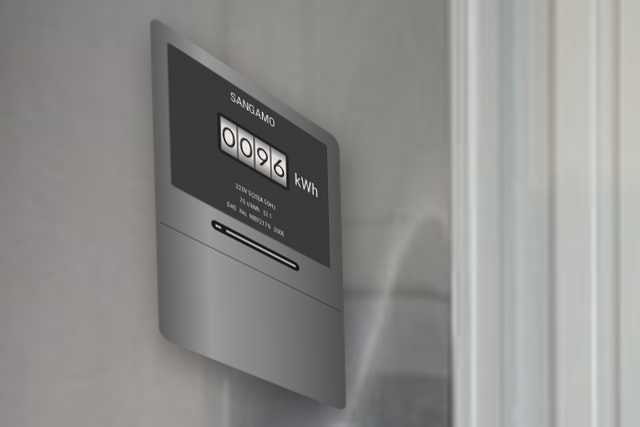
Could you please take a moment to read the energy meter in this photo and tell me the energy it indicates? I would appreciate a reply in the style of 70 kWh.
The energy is 96 kWh
